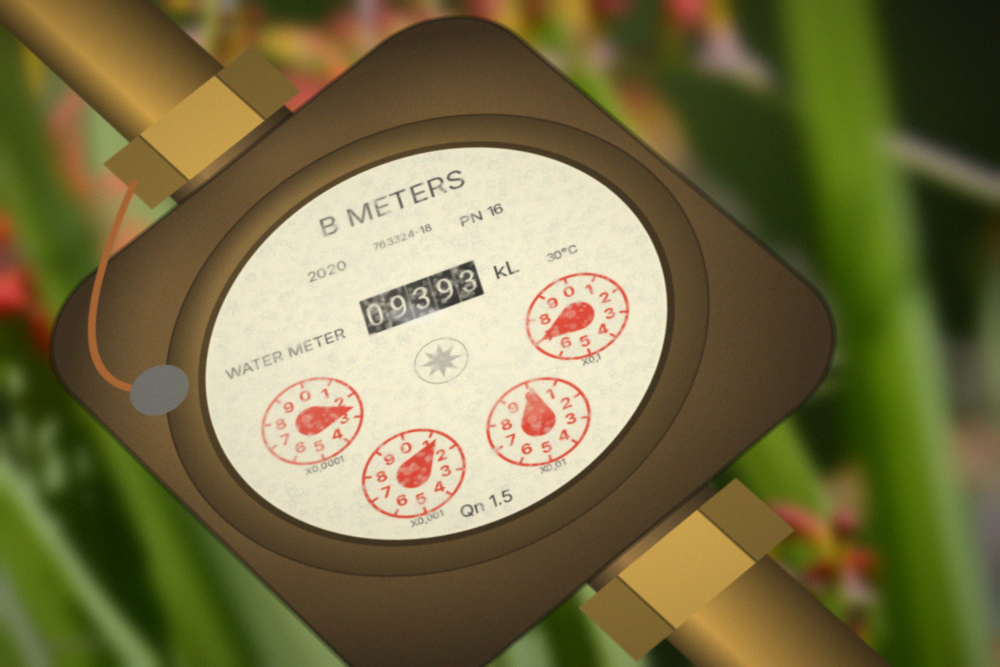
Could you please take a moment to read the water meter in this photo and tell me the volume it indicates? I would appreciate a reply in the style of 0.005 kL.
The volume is 9393.7012 kL
